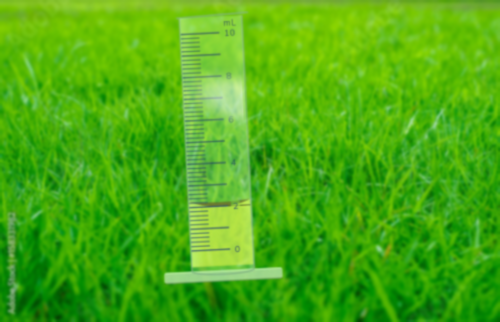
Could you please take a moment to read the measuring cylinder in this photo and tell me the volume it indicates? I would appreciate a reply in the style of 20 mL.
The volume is 2 mL
